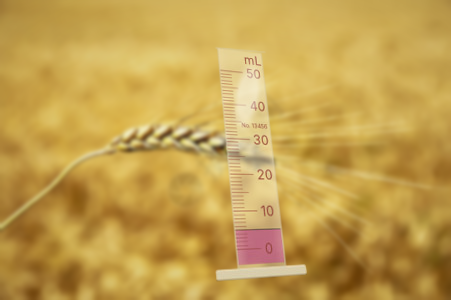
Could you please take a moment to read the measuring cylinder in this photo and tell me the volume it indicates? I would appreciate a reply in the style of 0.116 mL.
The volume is 5 mL
